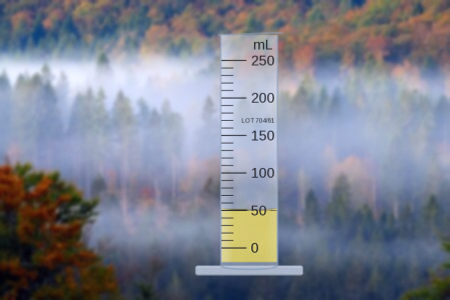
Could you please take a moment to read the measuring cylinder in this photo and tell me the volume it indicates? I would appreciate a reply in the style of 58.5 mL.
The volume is 50 mL
